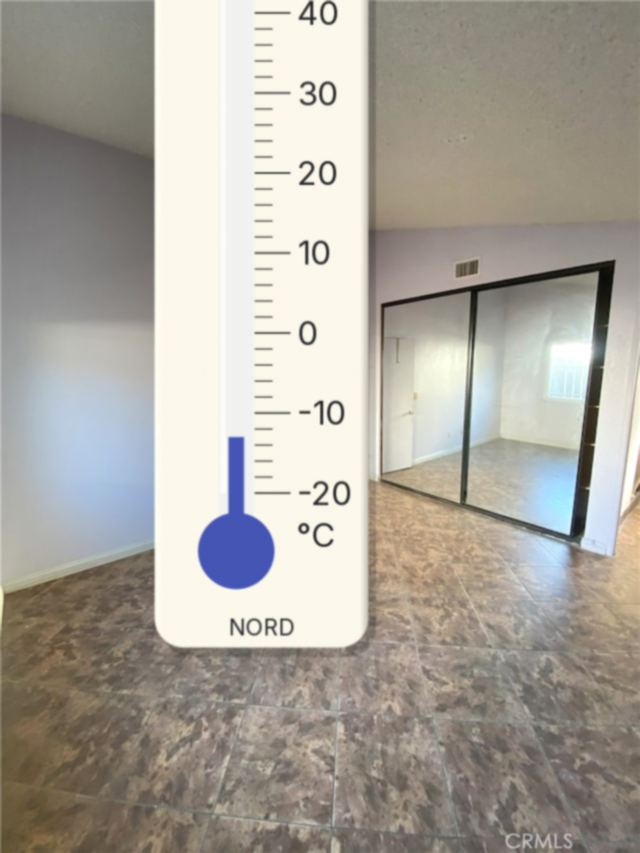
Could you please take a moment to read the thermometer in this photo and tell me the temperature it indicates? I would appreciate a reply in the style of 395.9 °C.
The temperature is -13 °C
